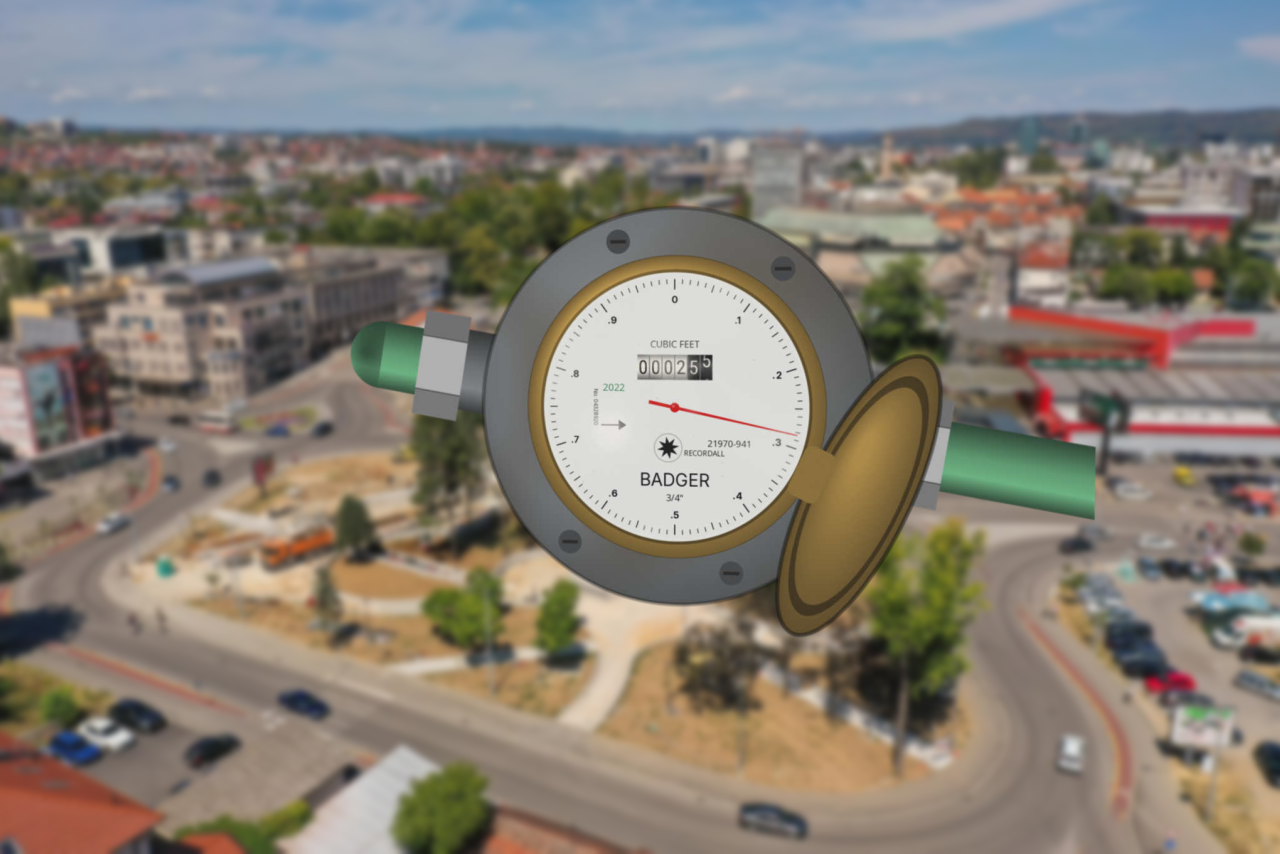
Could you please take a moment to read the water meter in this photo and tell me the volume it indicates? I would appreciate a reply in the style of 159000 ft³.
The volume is 255.28 ft³
